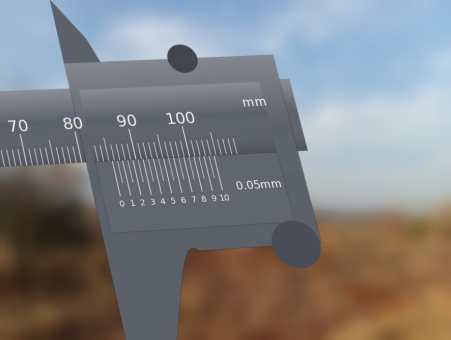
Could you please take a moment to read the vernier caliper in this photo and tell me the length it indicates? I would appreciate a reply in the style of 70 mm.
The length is 85.6 mm
